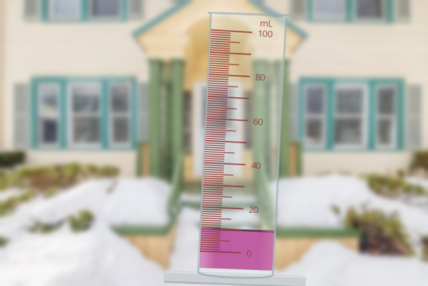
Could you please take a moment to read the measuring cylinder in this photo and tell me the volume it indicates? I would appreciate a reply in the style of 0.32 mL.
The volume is 10 mL
